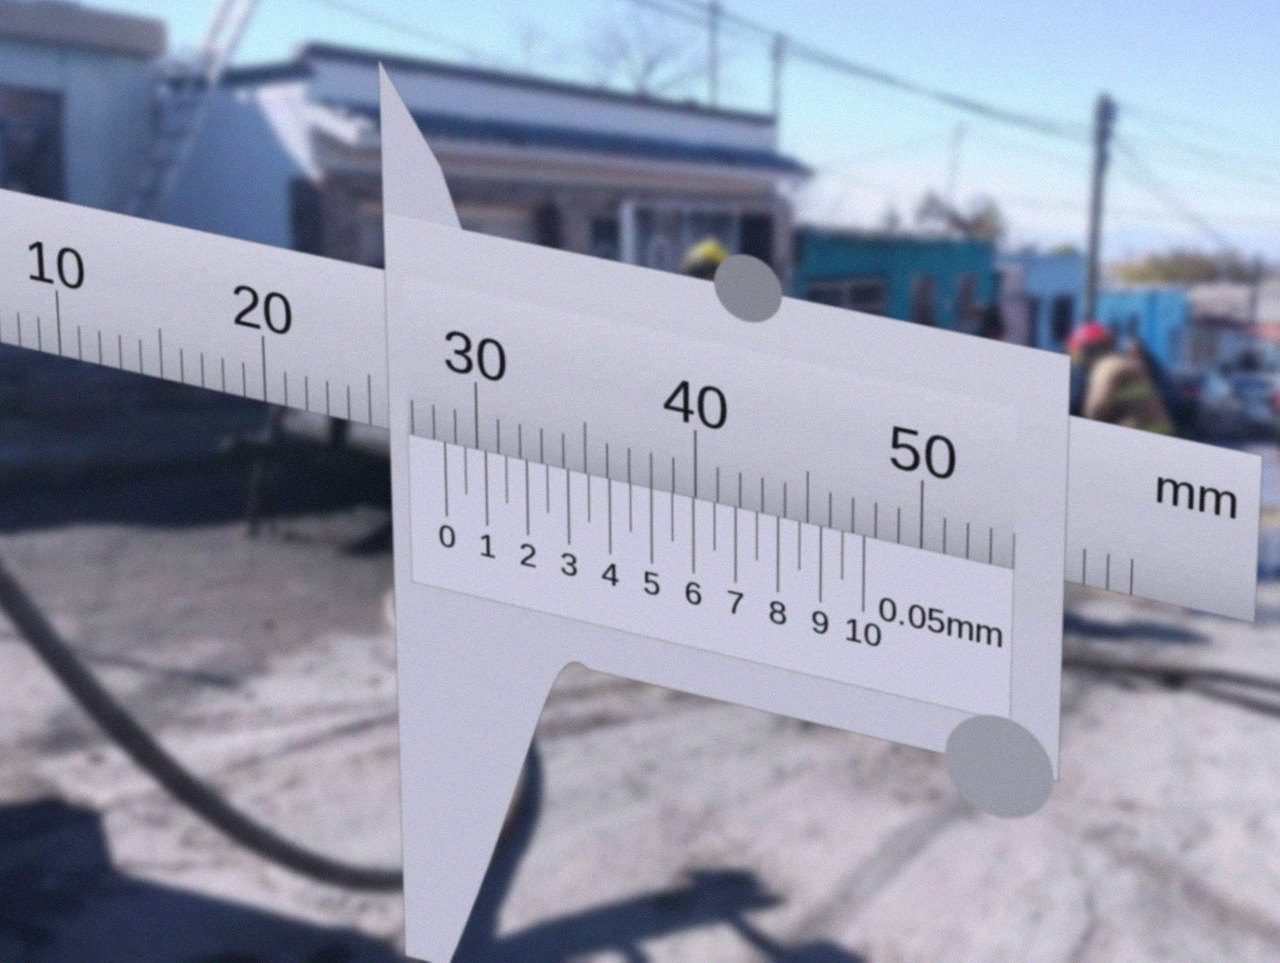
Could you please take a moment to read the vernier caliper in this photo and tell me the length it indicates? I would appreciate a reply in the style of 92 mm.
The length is 28.5 mm
